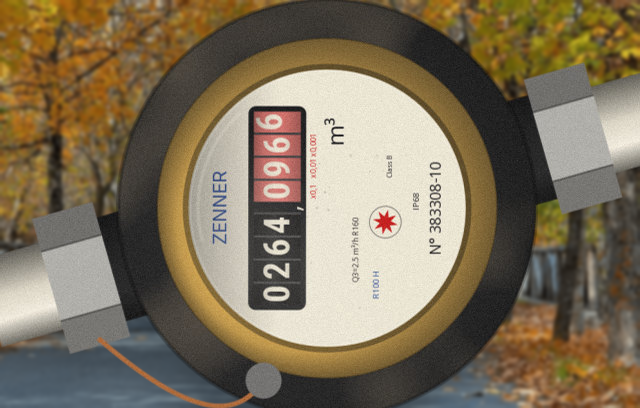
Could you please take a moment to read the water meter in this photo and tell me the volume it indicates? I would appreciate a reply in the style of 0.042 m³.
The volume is 264.0966 m³
